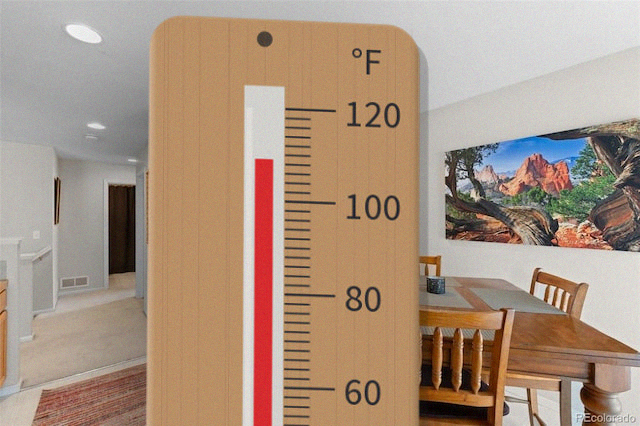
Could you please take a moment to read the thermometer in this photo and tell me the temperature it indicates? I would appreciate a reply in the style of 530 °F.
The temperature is 109 °F
